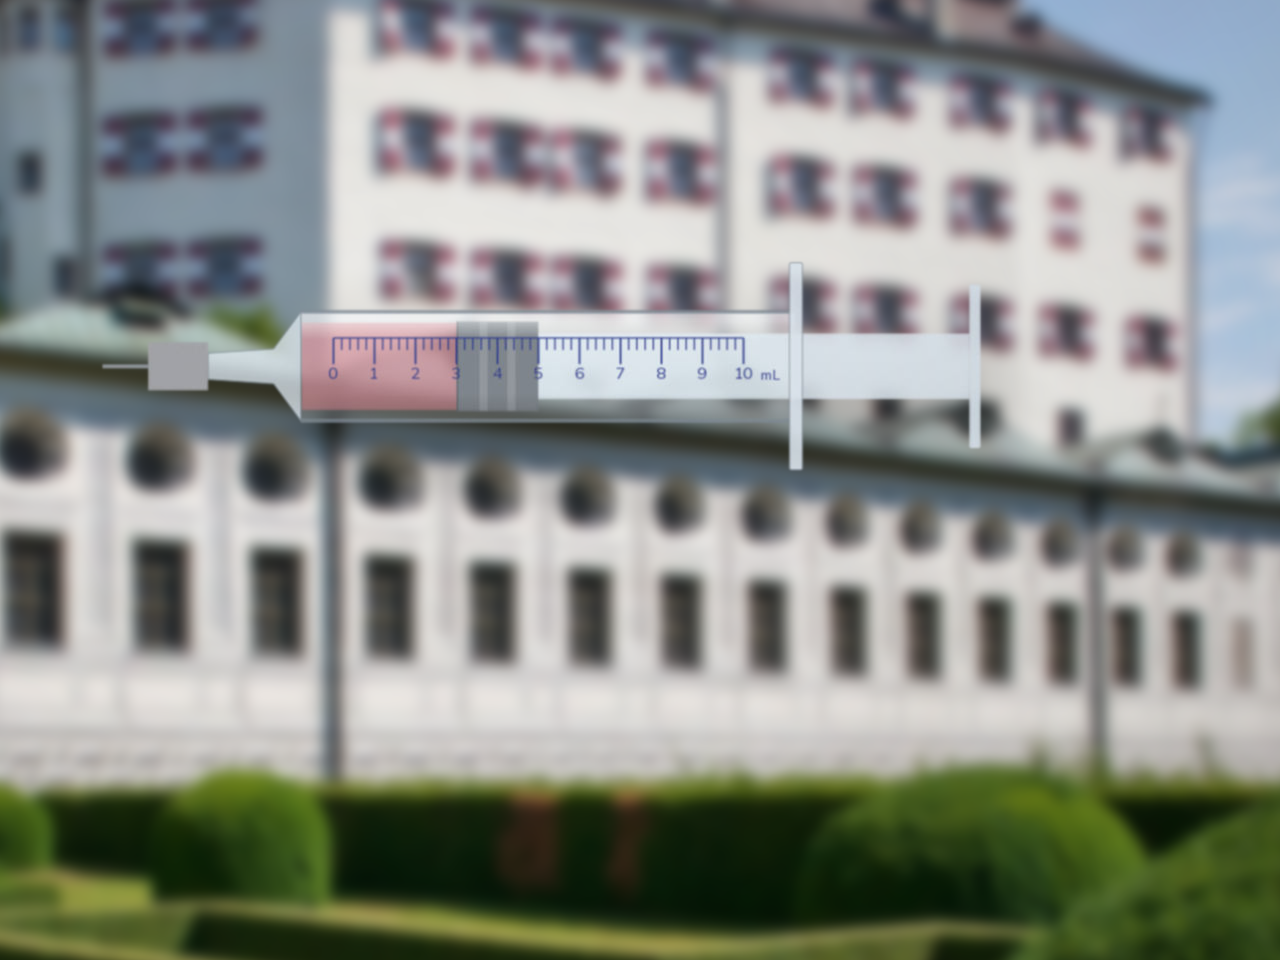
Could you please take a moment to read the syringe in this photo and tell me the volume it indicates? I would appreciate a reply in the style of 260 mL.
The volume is 3 mL
